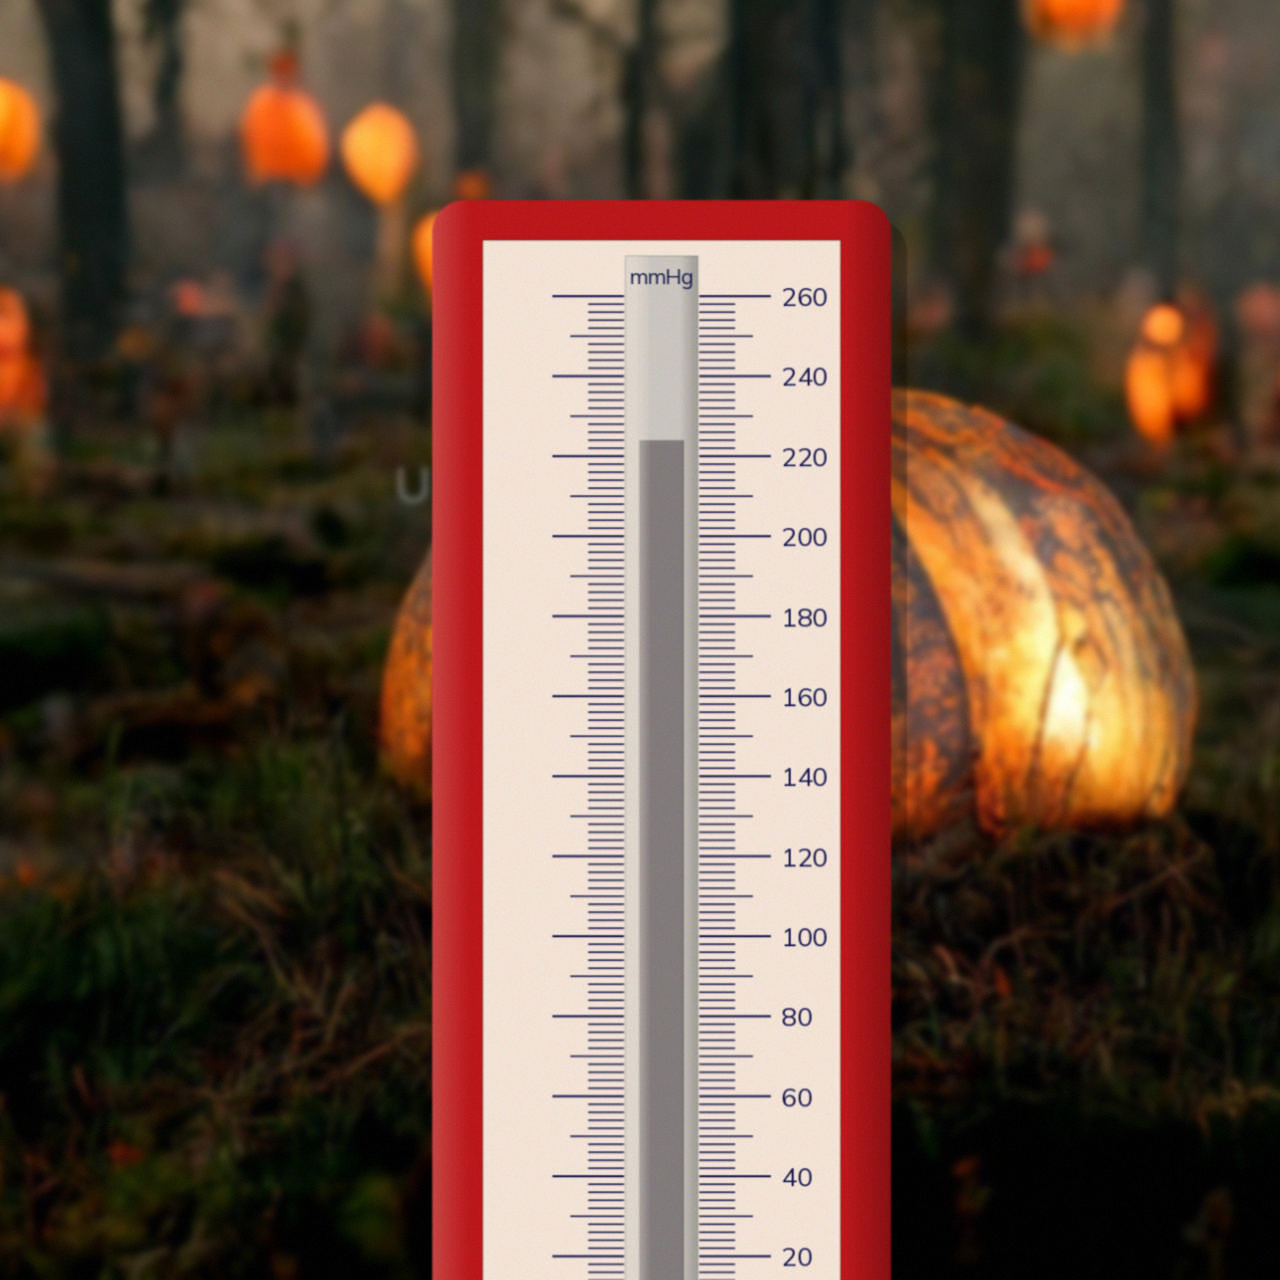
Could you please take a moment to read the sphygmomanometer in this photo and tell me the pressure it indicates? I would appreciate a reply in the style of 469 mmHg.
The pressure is 224 mmHg
